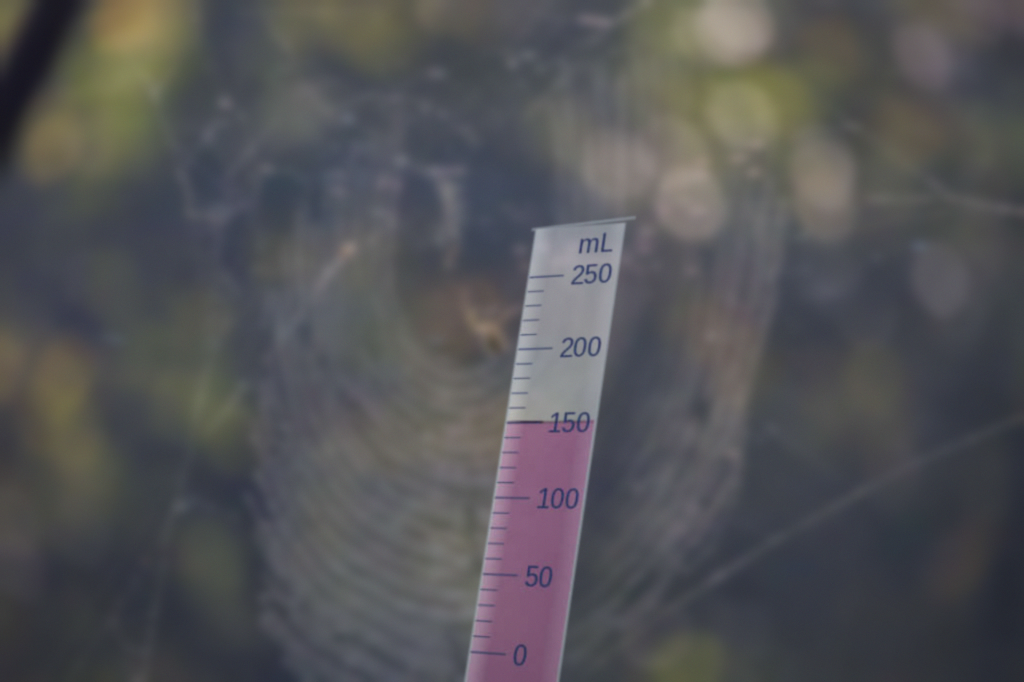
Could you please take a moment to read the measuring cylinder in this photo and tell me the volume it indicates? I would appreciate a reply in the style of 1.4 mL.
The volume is 150 mL
